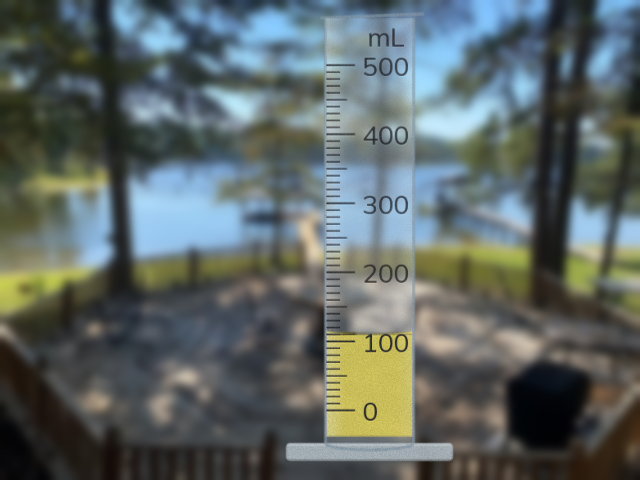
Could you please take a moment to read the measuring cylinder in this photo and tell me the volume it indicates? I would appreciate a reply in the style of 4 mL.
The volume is 110 mL
